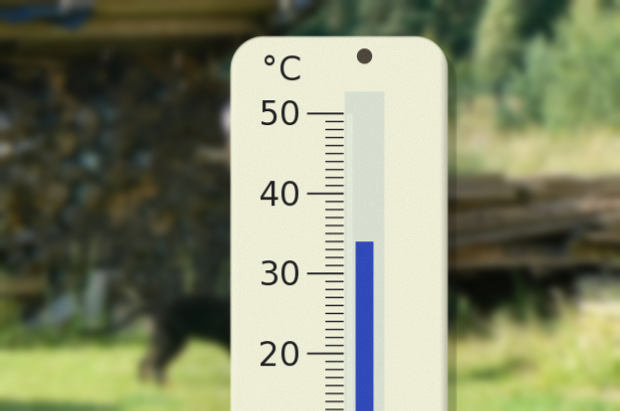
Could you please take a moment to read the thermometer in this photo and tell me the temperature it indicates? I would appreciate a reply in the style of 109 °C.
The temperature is 34 °C
